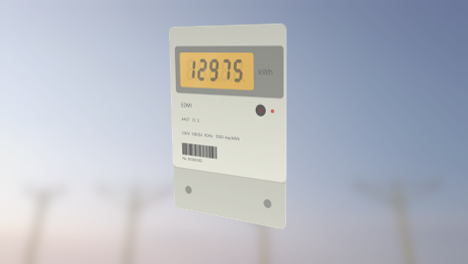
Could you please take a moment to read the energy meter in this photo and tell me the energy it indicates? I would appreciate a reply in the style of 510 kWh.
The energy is 12975 kWh
